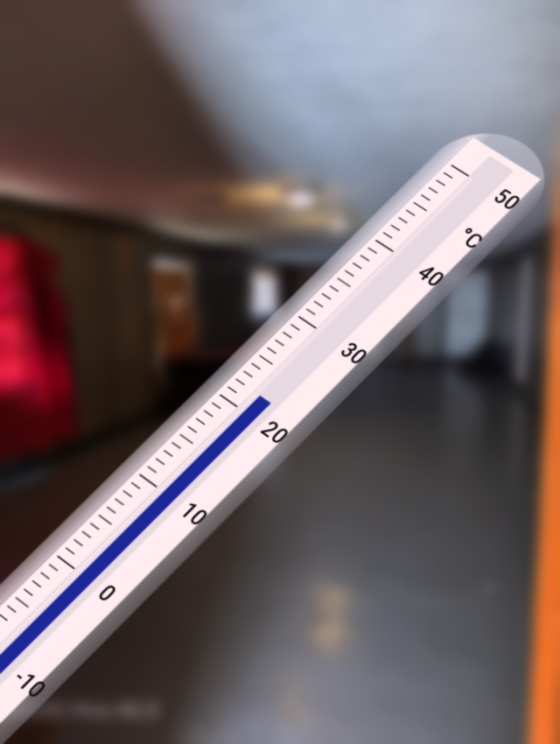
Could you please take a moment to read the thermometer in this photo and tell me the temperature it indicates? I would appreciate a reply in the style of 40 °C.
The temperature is 22 °C
